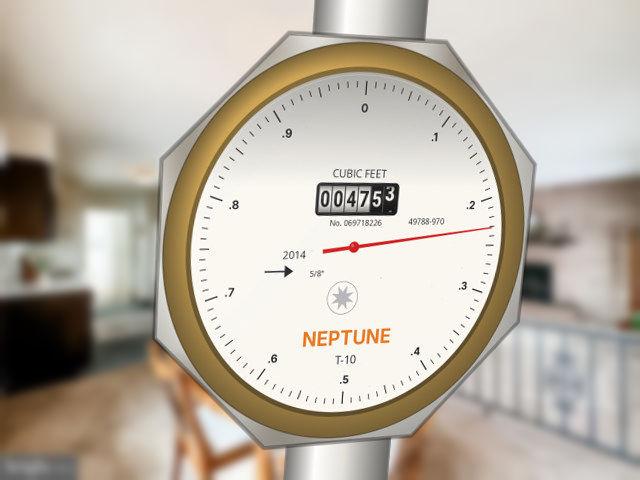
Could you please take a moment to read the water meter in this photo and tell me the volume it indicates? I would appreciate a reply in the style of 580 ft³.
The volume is 4753.23 ft³
